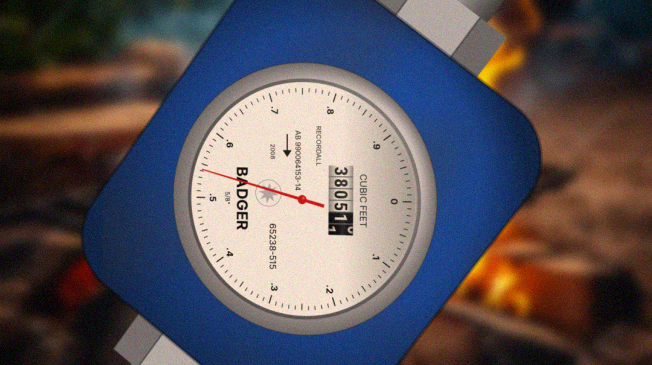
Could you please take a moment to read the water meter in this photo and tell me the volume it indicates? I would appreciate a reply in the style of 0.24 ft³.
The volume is 380510.54 ft³
